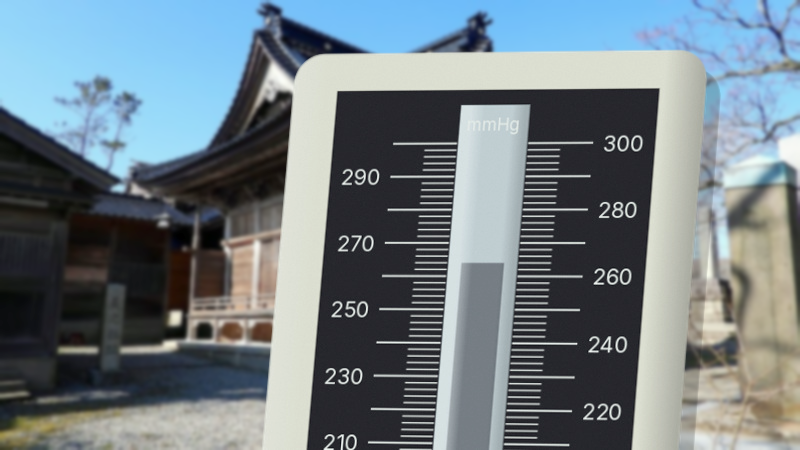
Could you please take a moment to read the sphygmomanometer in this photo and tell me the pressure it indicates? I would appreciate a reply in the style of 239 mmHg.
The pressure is 264 mmHg
